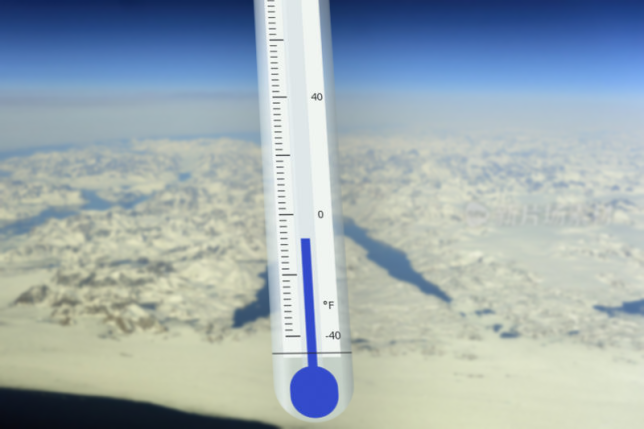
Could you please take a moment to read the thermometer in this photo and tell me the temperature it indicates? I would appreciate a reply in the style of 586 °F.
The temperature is -8 °F
